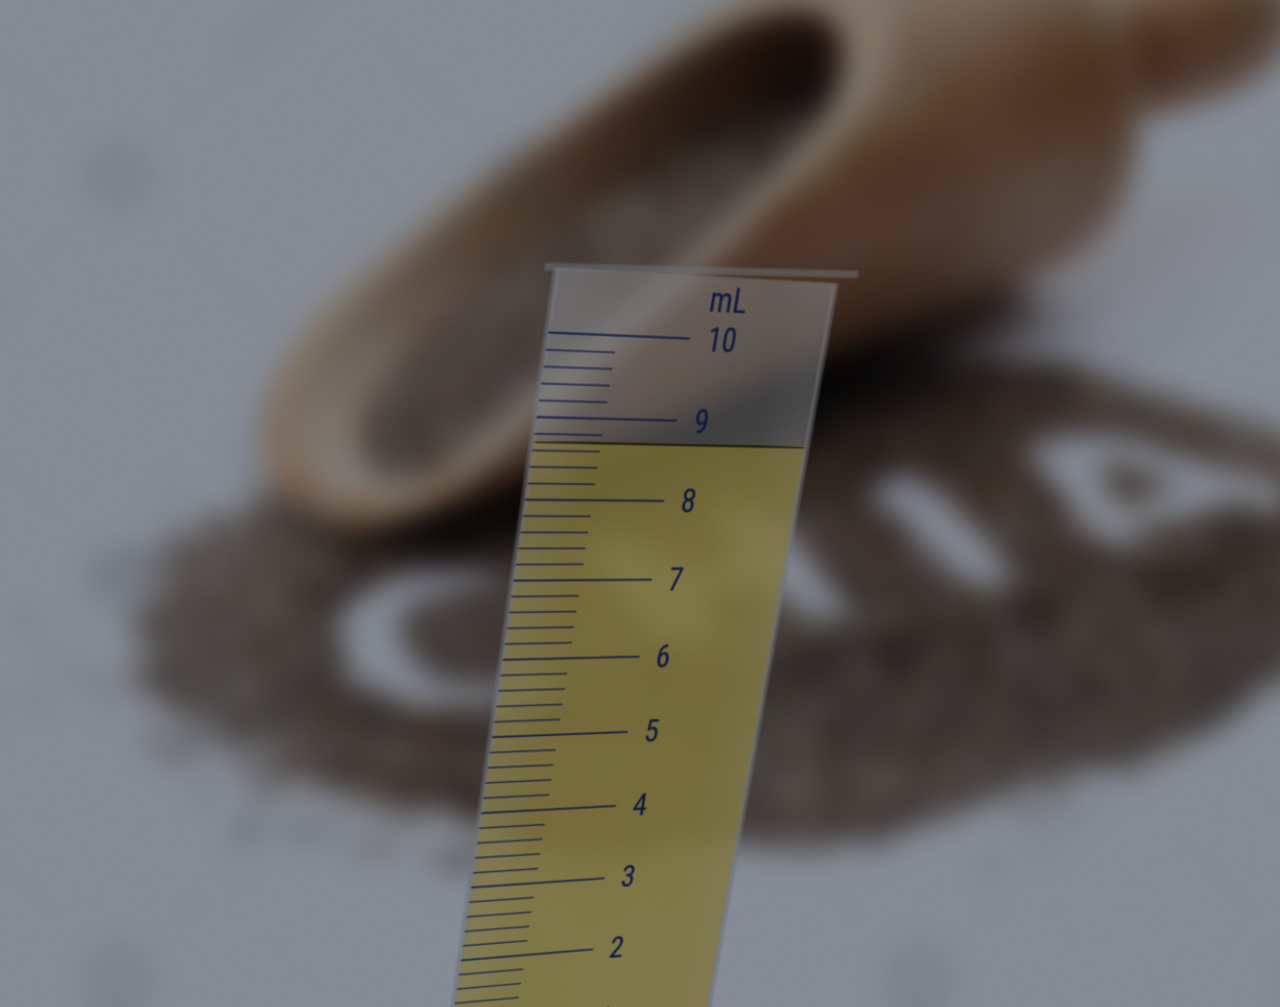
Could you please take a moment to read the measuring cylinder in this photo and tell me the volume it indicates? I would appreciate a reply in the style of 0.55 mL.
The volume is 8.7 mL
